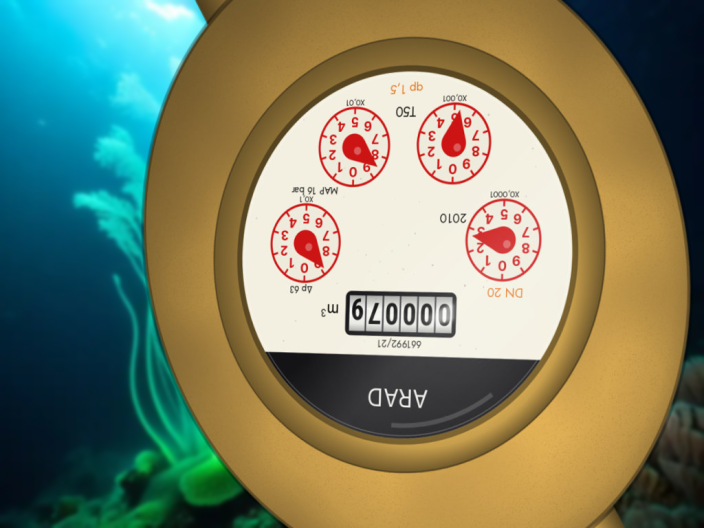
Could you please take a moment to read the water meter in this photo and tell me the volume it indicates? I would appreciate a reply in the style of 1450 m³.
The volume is 78.8852 m³
